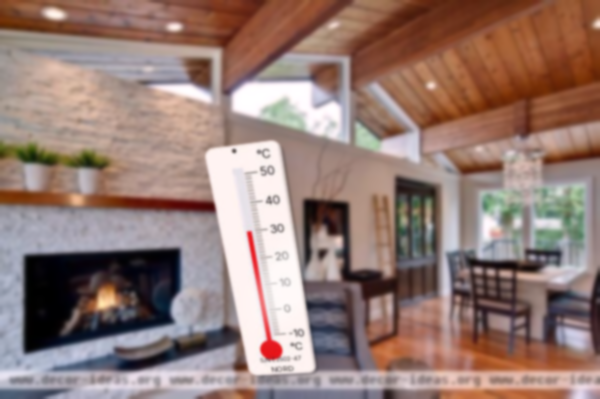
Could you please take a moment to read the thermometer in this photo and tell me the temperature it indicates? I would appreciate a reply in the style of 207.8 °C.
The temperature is 30 °C
